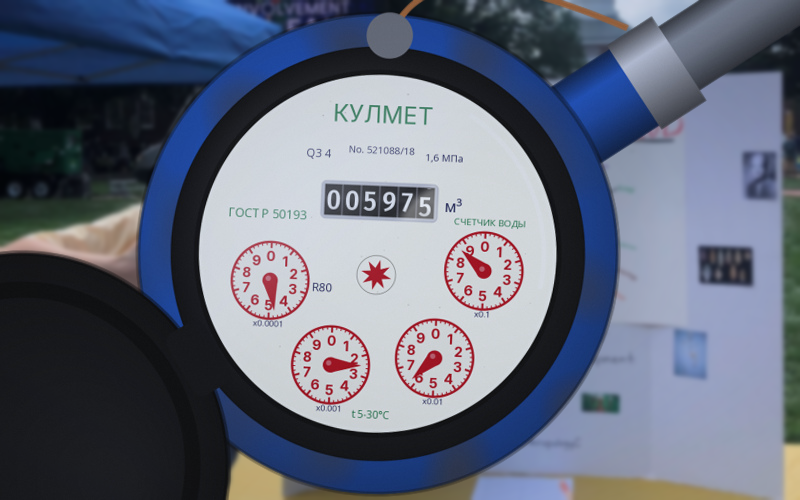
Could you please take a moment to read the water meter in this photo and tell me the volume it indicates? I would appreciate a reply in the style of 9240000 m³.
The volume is 5974.8624 m³
